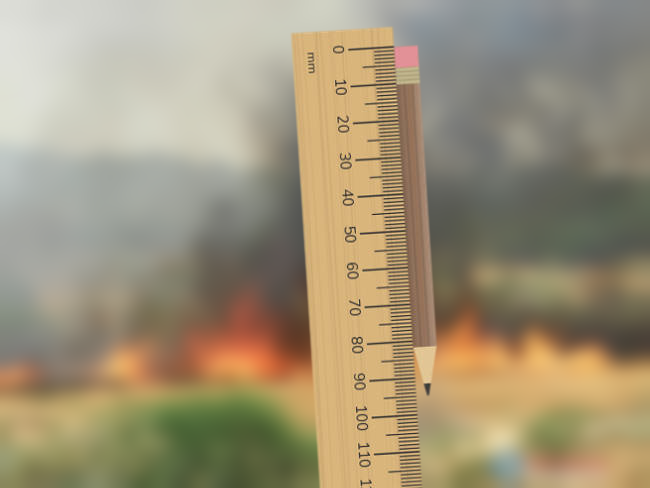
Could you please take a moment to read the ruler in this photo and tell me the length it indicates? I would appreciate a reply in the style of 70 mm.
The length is 95 mm
